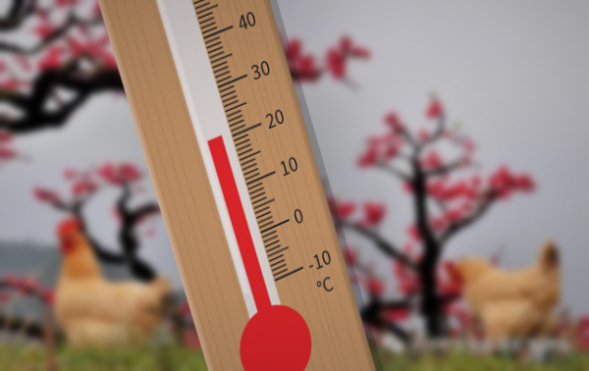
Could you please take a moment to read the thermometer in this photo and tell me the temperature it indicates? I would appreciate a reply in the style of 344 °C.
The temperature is 21 °C
